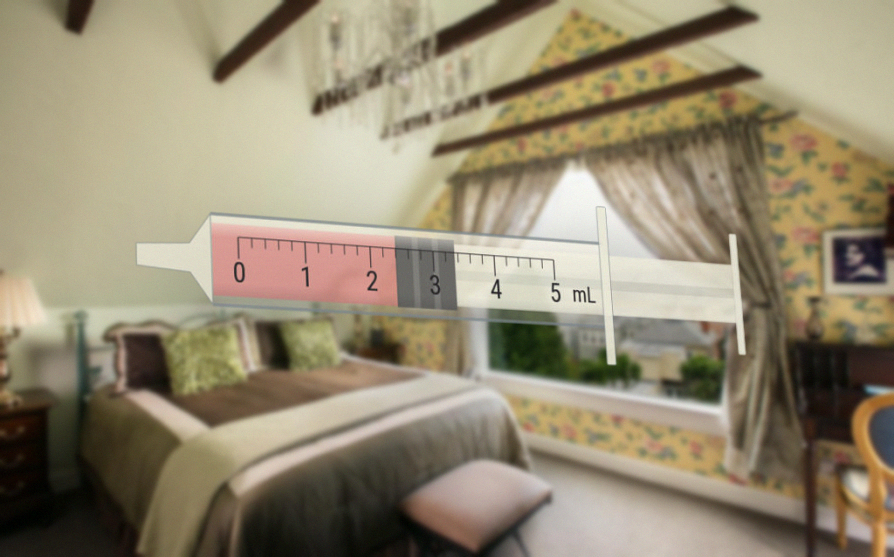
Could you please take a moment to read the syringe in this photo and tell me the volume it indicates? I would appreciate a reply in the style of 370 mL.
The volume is 2.4 mL
